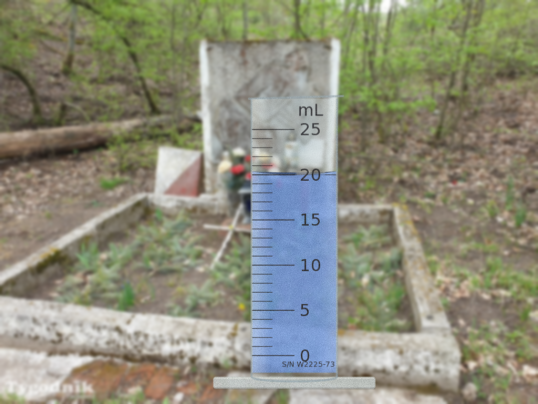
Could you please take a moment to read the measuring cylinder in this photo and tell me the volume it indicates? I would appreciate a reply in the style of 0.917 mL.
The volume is 20 mL
